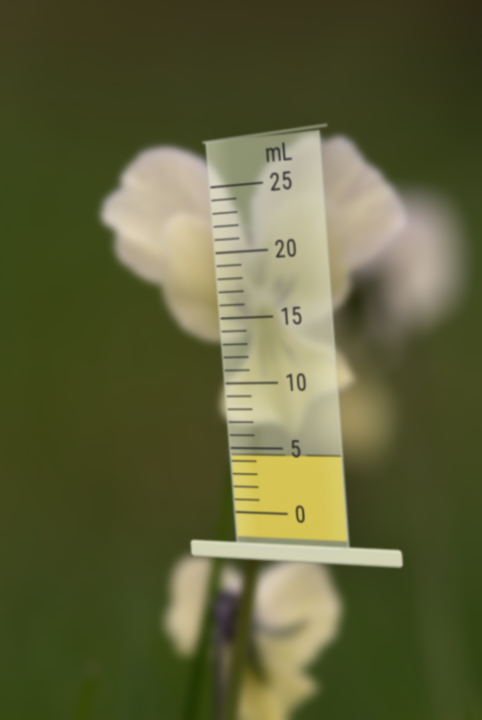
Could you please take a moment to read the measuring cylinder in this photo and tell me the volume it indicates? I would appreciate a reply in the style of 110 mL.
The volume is 4.5 mL
